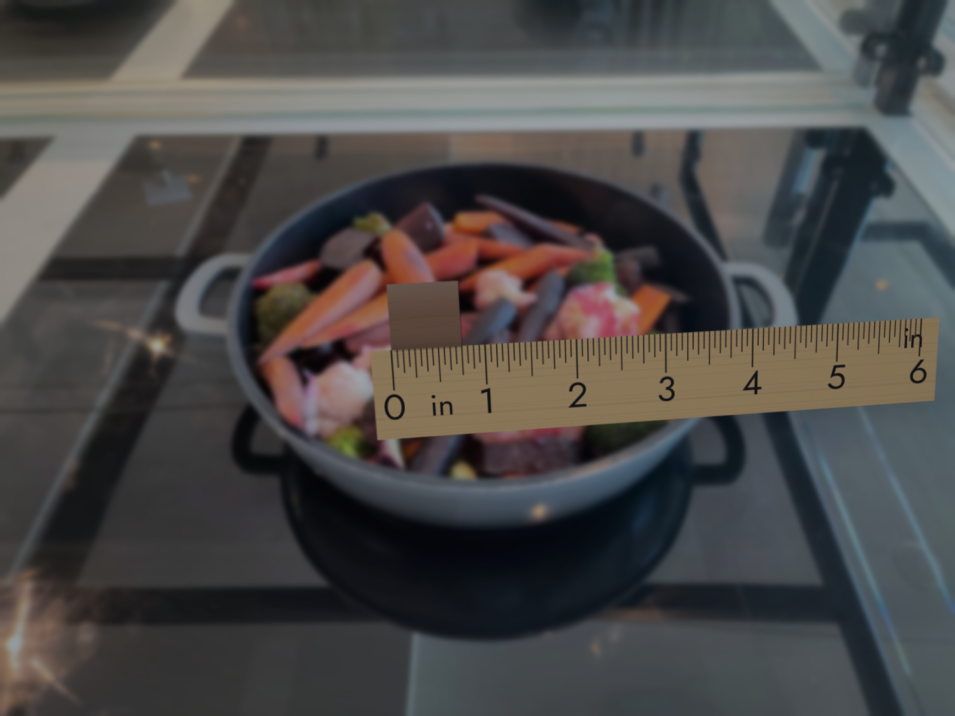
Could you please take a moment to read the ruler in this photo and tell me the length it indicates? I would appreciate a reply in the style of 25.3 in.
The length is 0.75 in
